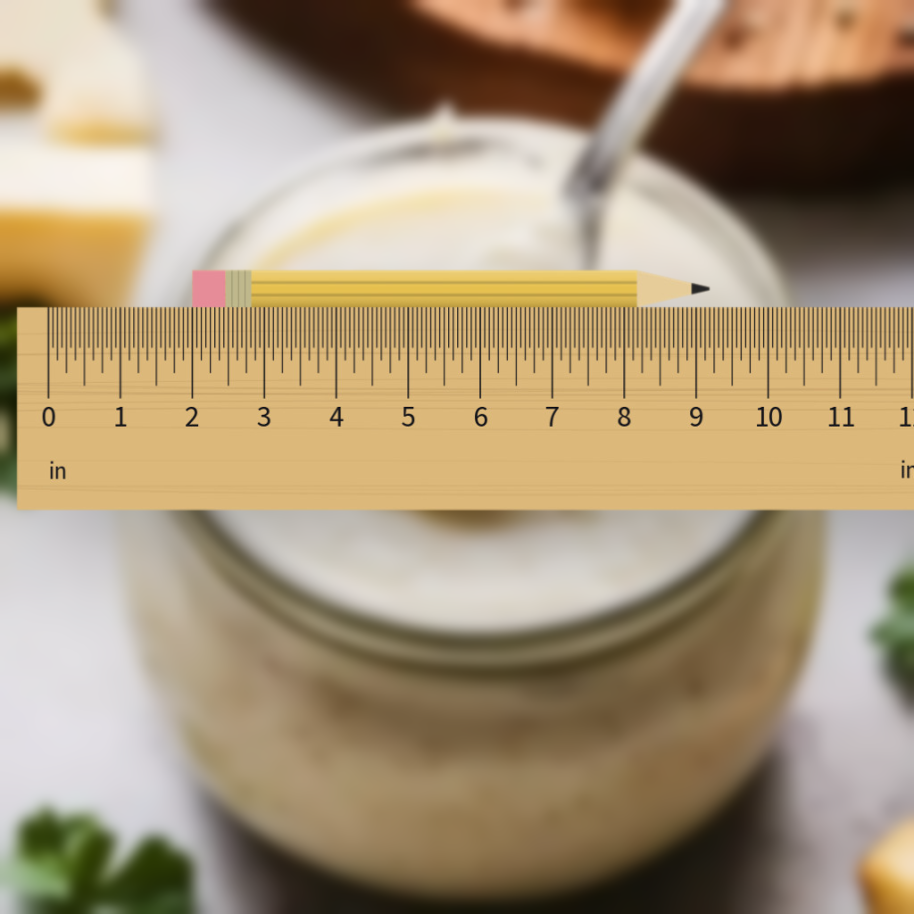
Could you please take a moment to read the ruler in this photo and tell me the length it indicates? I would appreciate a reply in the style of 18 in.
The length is 7.1875 in
